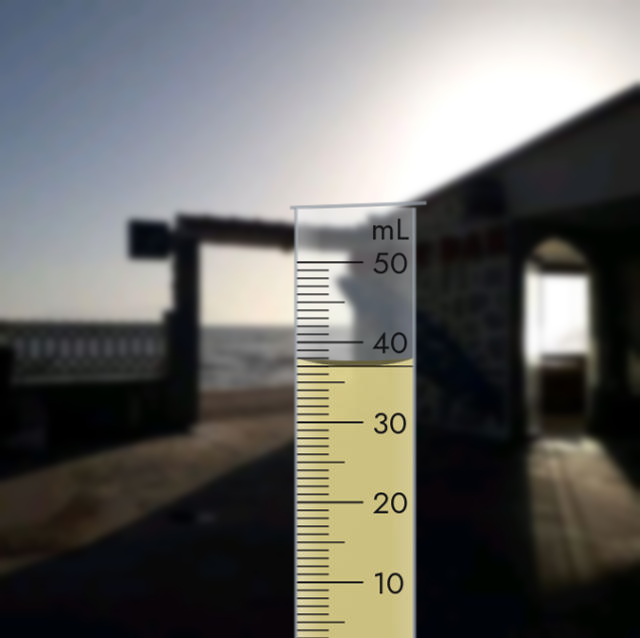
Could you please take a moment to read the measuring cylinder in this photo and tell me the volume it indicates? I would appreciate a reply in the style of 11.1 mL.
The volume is 37 mL
